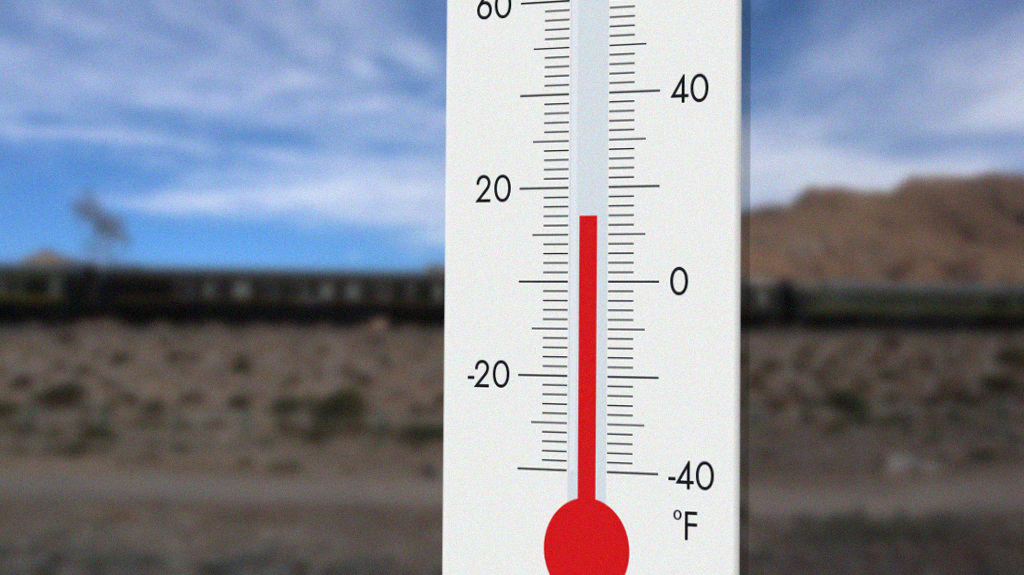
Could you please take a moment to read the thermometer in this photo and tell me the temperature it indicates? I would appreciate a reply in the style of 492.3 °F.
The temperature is 14 °F
